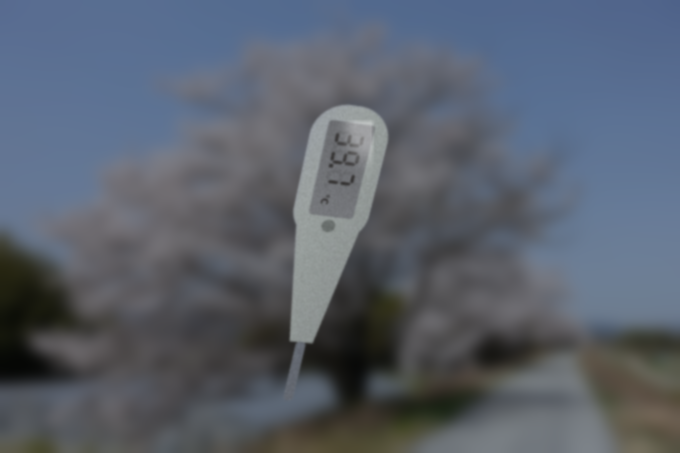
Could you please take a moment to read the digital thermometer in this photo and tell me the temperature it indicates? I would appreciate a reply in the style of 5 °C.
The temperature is 39.7 °C
